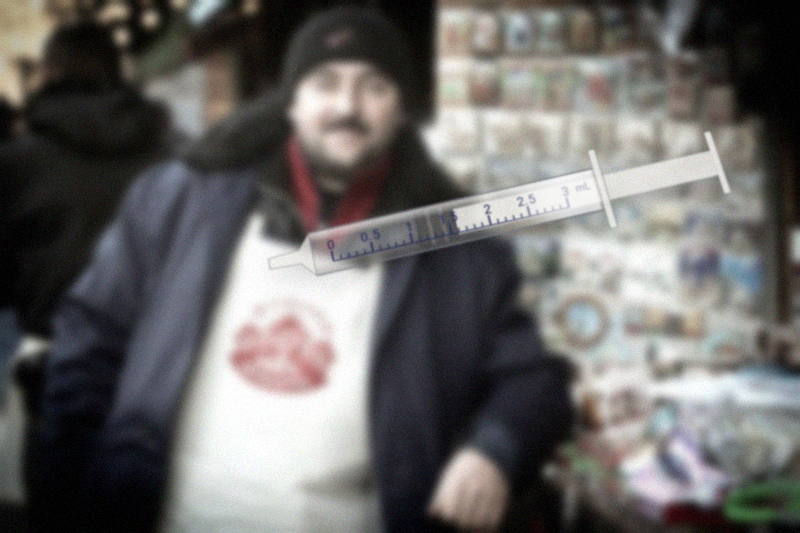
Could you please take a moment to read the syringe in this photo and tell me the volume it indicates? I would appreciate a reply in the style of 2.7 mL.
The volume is 1.1 mL
